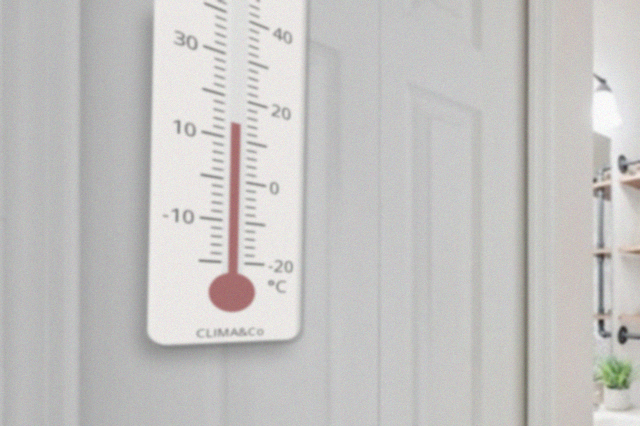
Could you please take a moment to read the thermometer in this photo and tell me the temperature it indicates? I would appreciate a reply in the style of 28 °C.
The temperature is 14 °C
